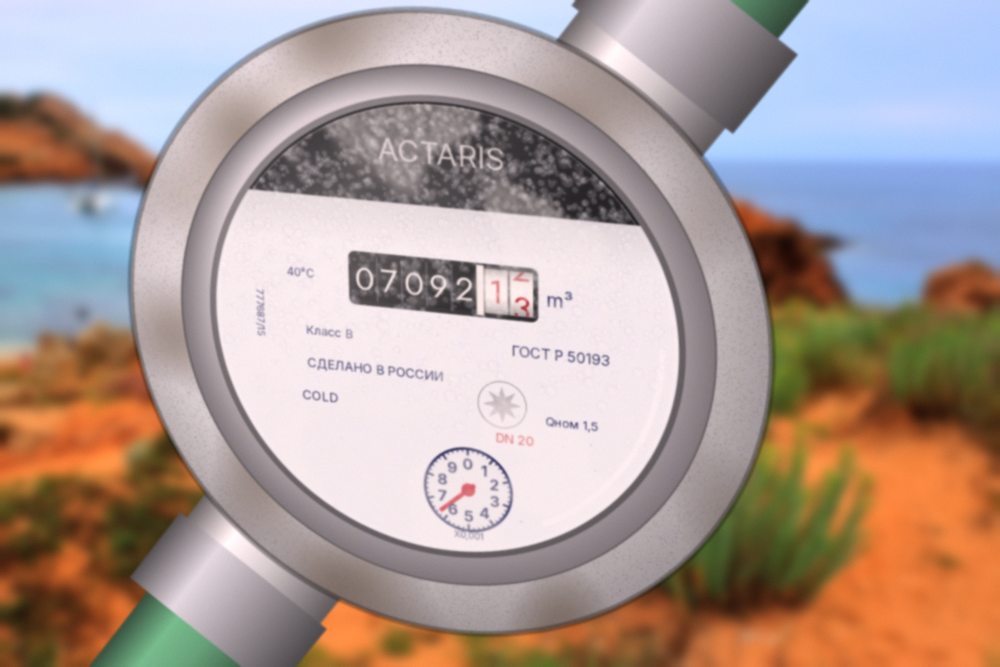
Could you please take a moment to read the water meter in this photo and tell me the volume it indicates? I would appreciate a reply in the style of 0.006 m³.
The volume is 7092.126 m³
